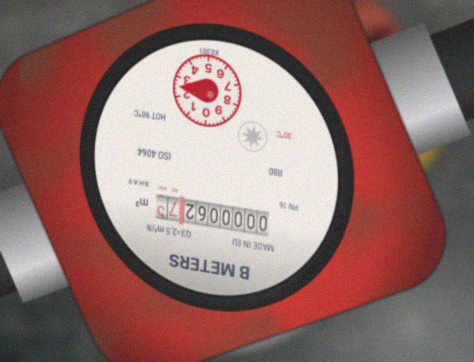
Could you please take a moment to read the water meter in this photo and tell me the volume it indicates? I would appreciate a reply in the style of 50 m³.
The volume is 62.752 m³
